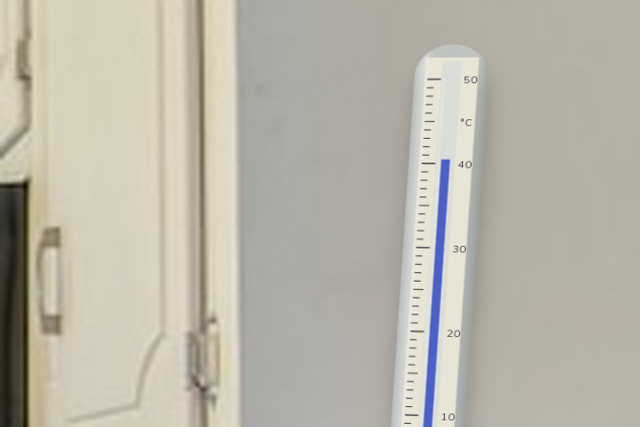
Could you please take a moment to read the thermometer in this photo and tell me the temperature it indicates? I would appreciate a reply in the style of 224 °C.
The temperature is 40.5 °C
